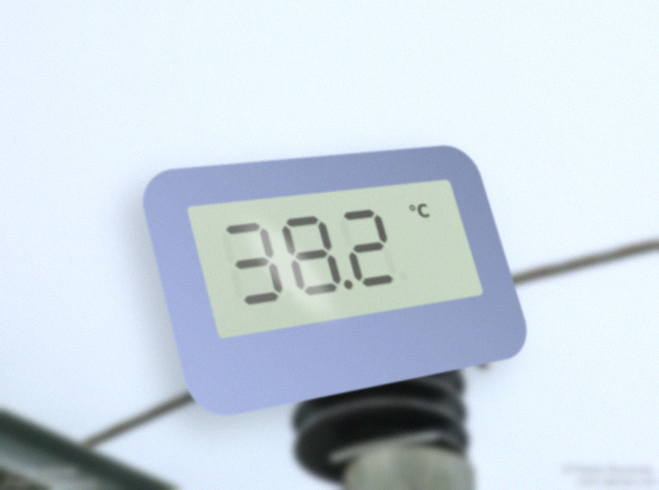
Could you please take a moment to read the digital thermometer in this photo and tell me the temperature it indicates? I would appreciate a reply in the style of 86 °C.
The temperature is 38.2 °C
